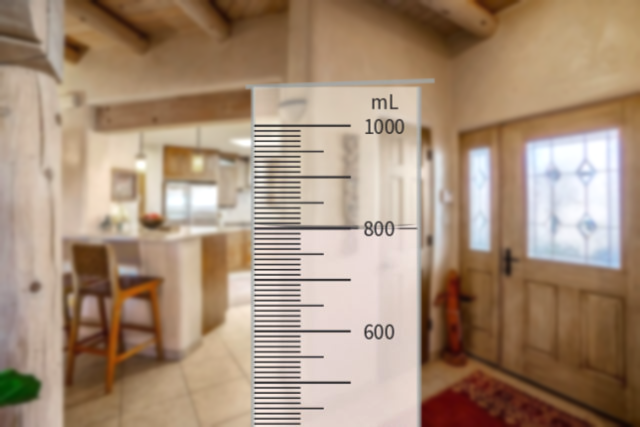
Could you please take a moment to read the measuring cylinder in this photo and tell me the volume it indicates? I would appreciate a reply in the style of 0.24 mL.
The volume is 800 mL
